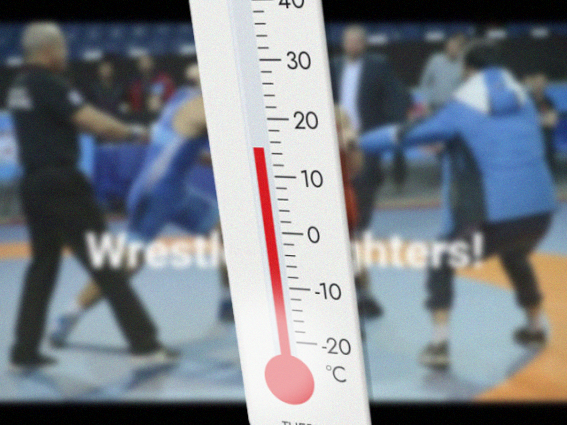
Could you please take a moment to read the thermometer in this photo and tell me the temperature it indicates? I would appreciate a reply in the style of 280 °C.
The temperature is 15 °C
